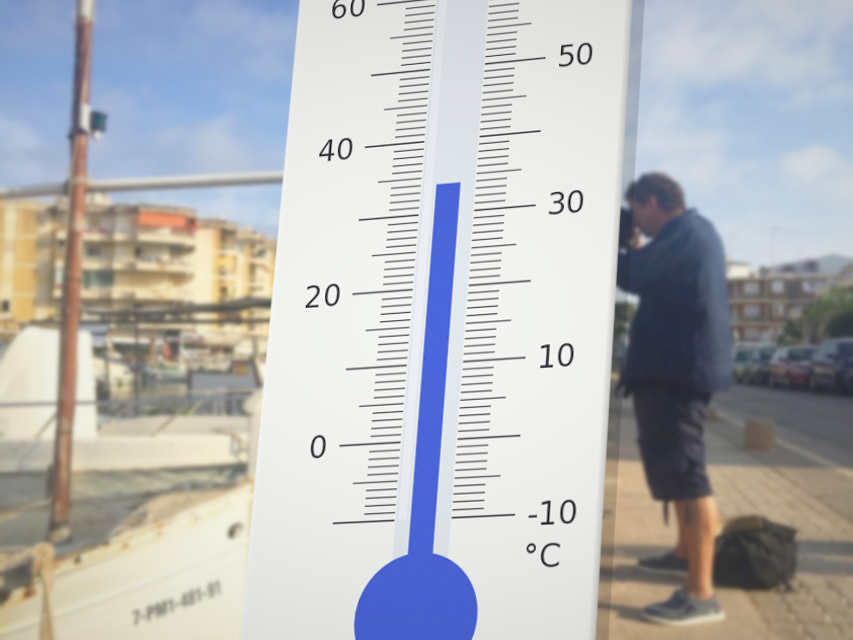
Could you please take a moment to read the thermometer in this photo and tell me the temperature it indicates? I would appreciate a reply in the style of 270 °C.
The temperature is 34 °C
